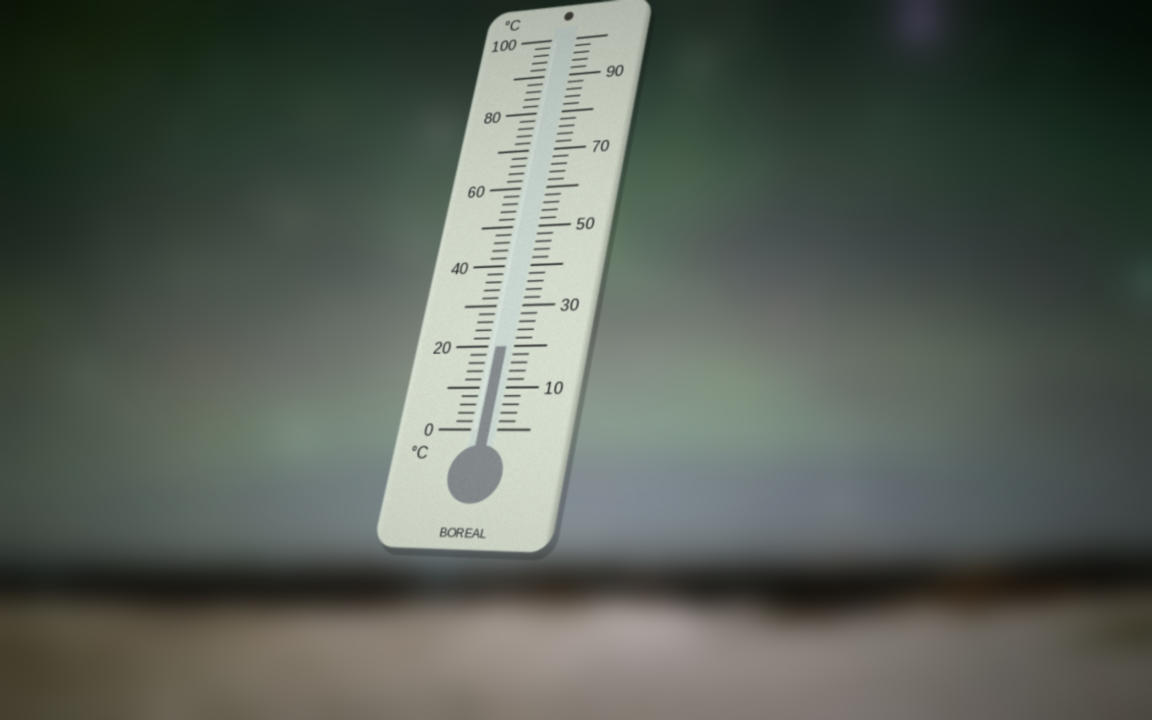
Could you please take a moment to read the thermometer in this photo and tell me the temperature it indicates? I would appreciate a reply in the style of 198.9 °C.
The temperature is 20 °C
